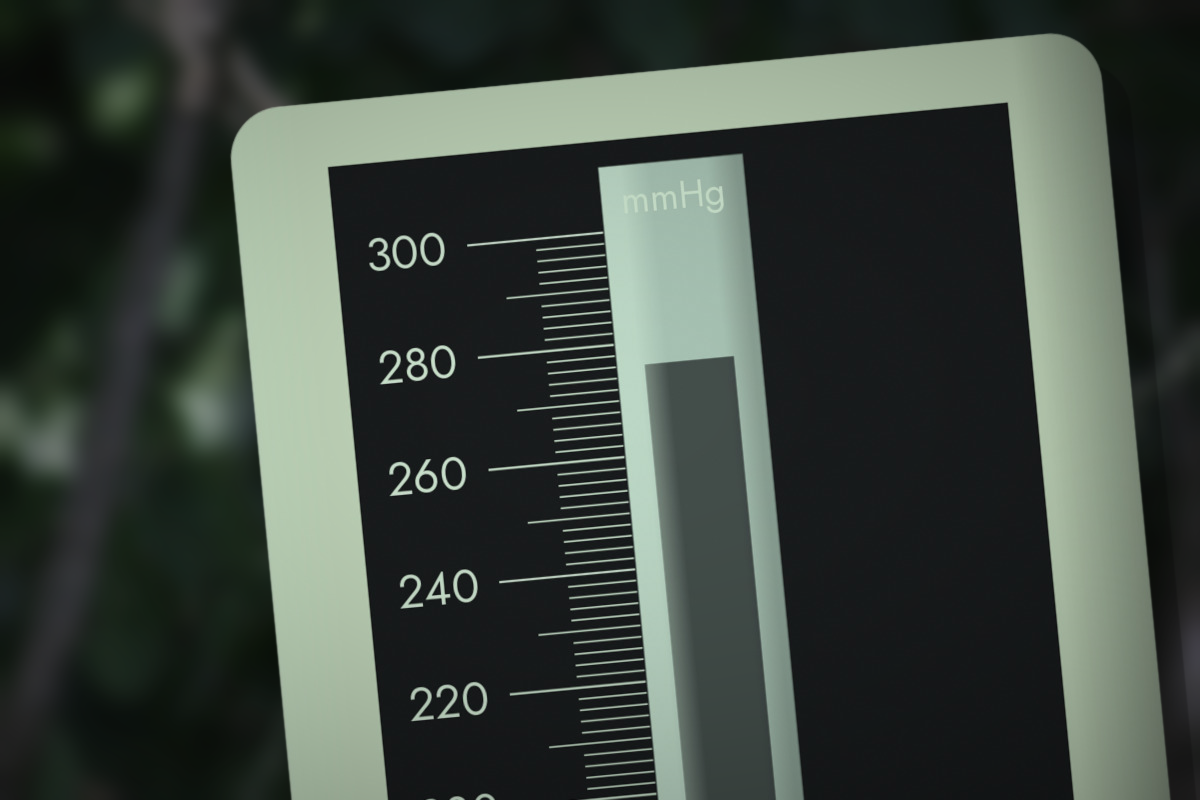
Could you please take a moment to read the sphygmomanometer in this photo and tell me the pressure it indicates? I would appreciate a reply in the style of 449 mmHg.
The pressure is 276 mmHg
